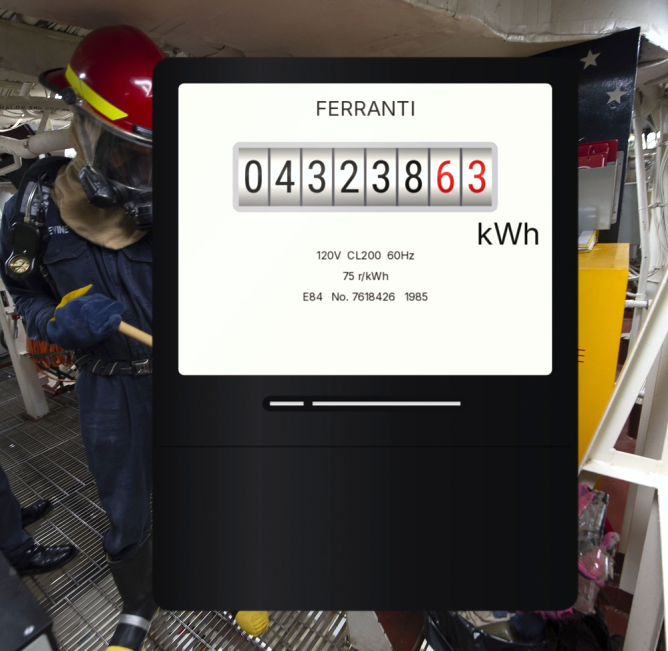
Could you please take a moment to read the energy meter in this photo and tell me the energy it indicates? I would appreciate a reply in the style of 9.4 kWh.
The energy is 43238.63 kWh
